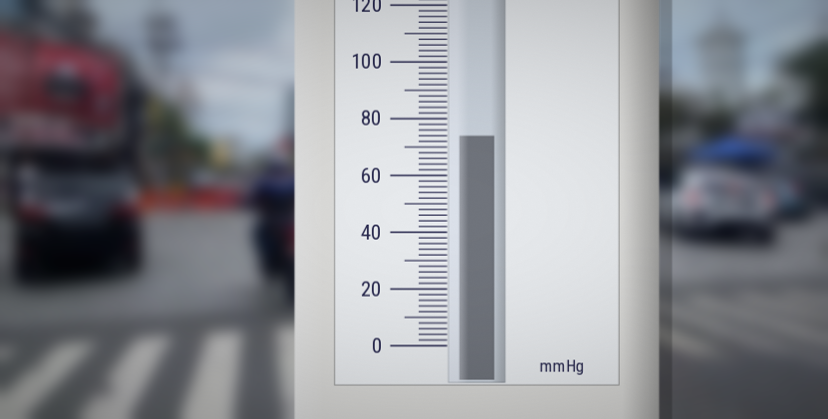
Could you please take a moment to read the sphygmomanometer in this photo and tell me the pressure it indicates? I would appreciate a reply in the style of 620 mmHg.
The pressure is 74 mmHg
